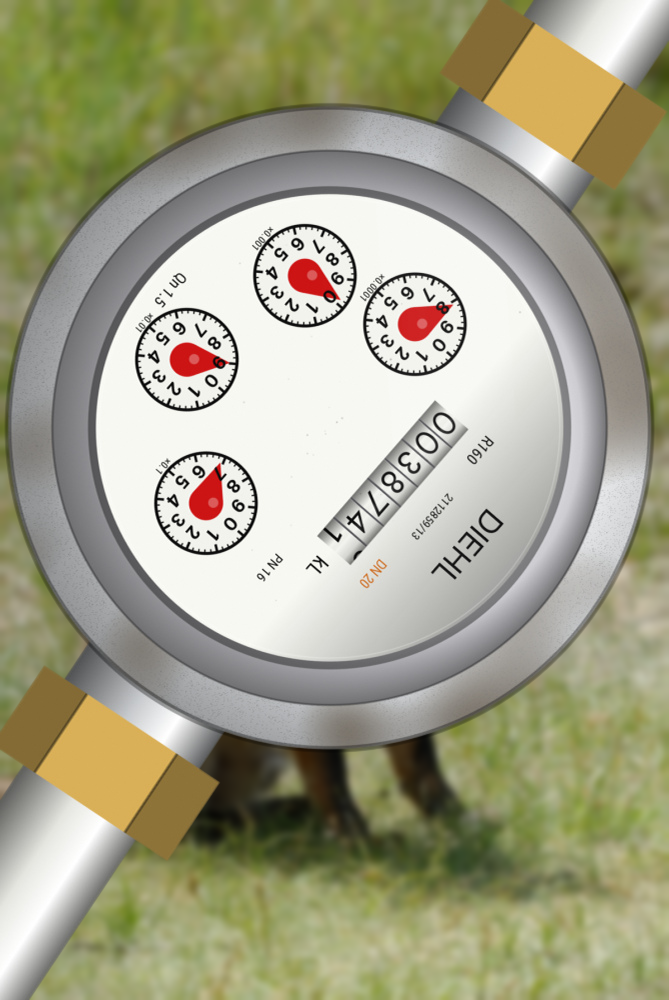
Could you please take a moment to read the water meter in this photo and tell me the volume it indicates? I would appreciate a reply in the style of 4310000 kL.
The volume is 38740.6898 kL
